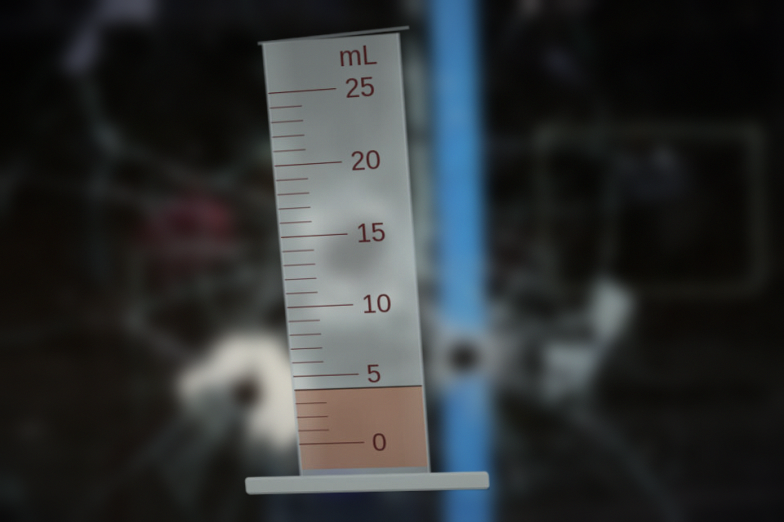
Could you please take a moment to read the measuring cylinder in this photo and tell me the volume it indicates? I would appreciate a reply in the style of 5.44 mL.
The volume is 4 mL
